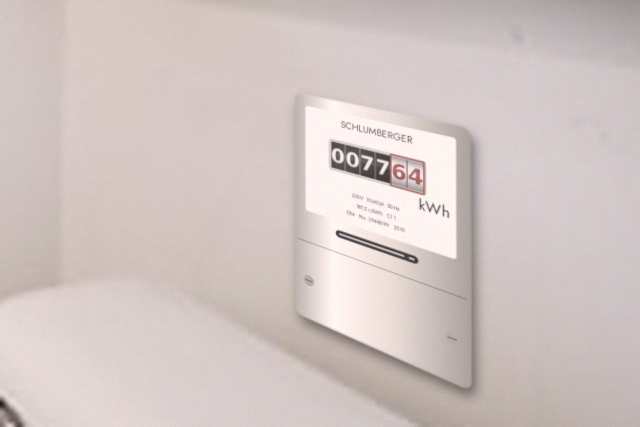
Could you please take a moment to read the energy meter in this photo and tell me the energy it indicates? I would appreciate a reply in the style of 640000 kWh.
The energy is 77.64 kWh
